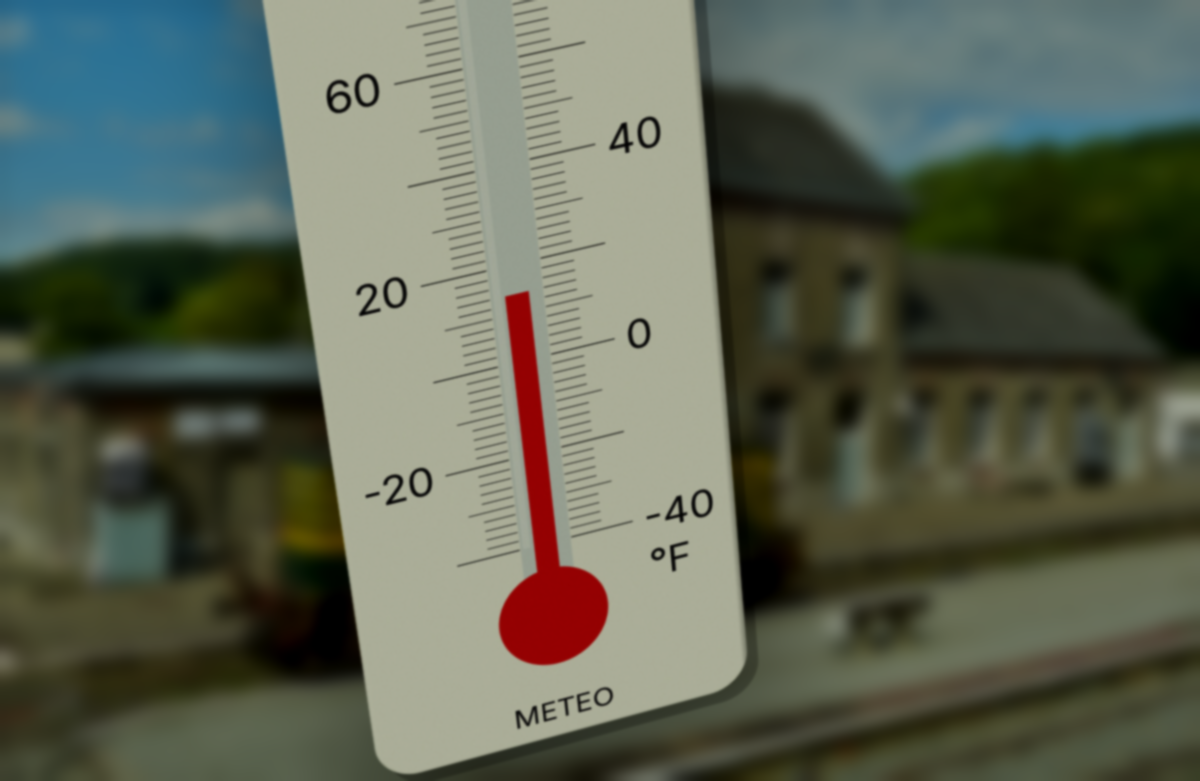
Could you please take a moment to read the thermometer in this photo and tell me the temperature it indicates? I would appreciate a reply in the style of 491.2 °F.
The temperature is 14 °F
